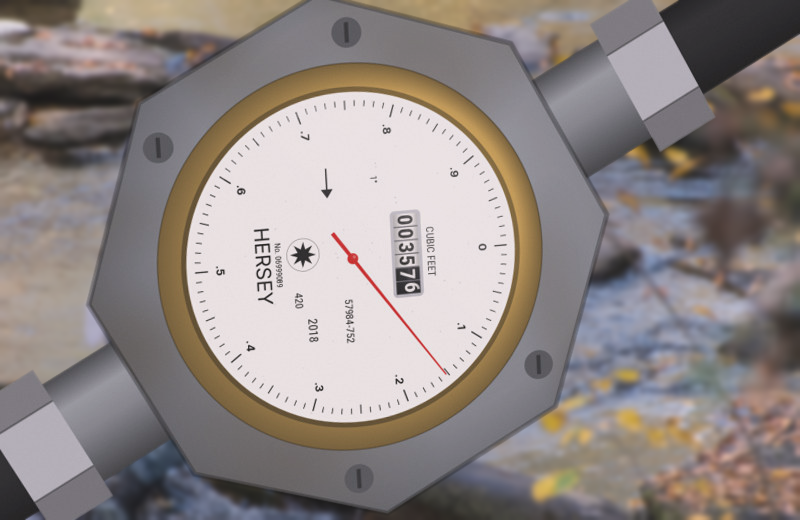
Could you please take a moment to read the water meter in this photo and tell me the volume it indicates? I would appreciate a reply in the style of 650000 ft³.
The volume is 3576.15 ft³
